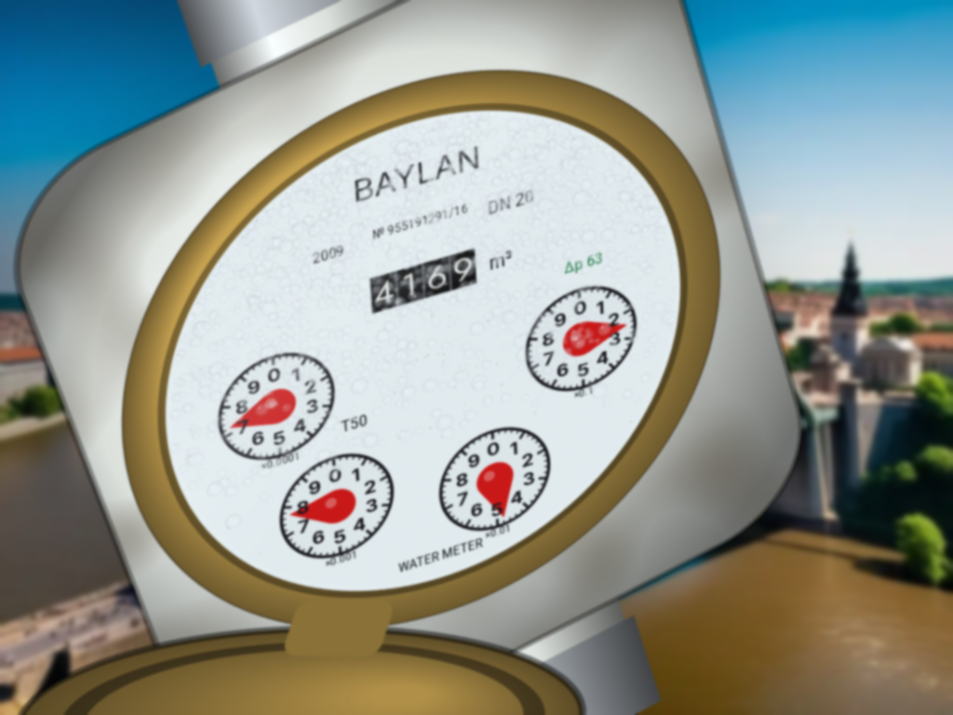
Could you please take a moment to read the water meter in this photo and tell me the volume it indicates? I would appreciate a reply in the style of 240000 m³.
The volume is 4169.2477 m³
